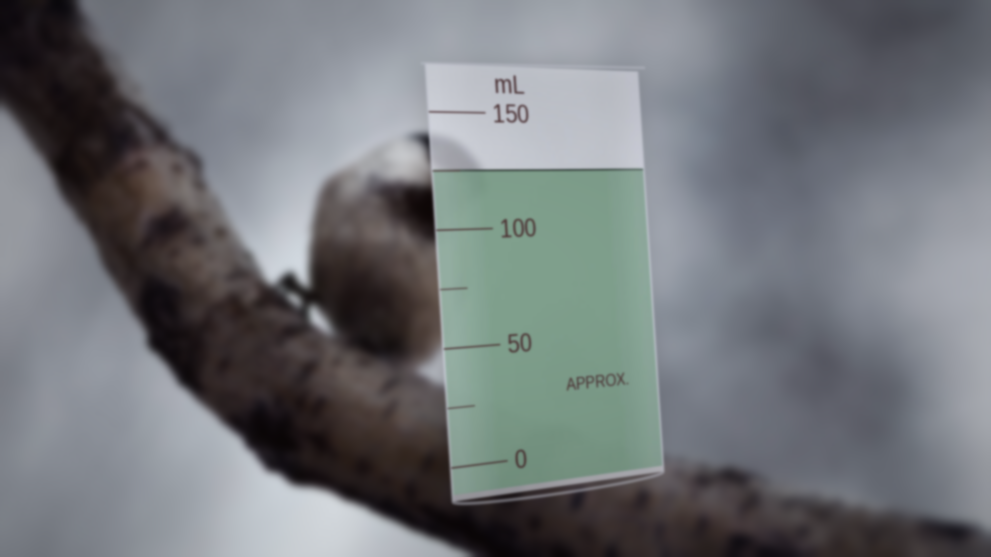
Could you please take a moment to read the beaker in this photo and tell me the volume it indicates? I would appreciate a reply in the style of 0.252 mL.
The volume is 125 mL
